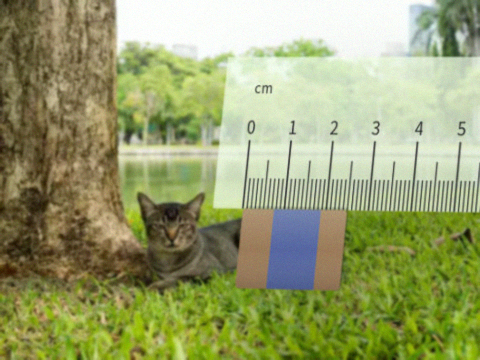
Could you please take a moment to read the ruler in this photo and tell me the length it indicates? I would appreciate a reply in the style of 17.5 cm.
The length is 2.5 cm
